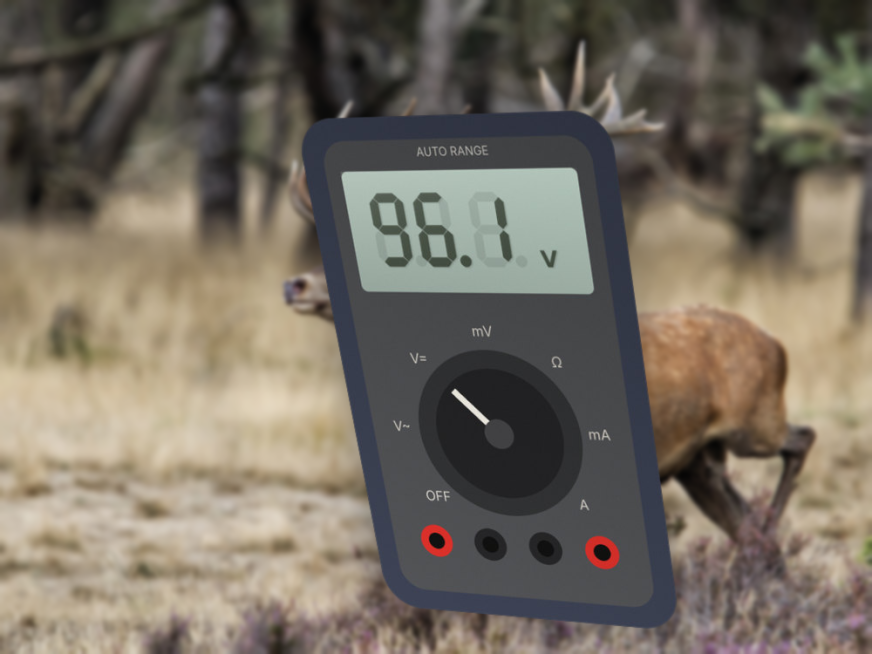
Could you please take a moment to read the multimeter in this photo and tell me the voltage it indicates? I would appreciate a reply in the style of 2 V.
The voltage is 96.1 V
